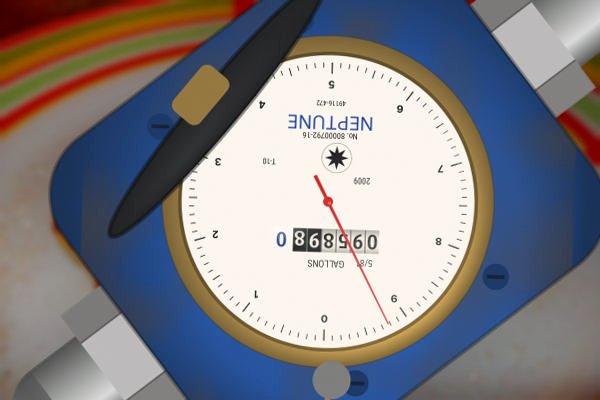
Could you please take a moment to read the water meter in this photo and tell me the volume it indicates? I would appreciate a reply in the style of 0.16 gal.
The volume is 958979.2 gal
